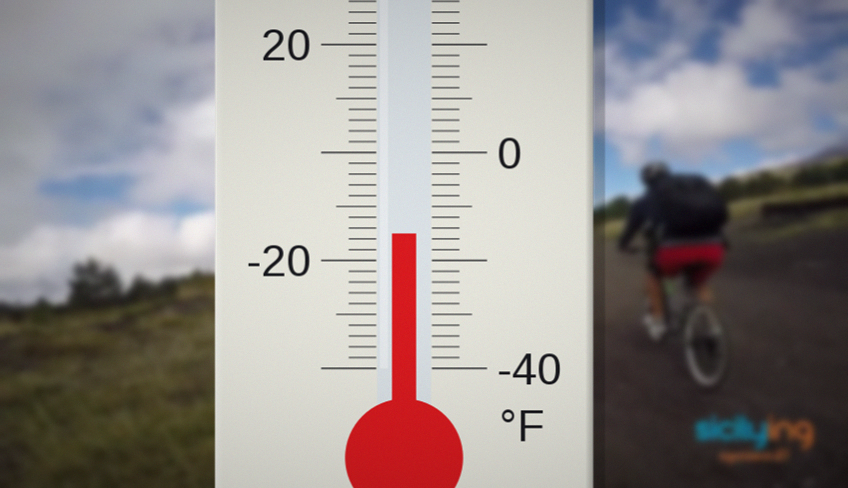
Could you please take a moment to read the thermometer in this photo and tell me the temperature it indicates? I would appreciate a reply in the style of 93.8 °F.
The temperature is -15 °F
